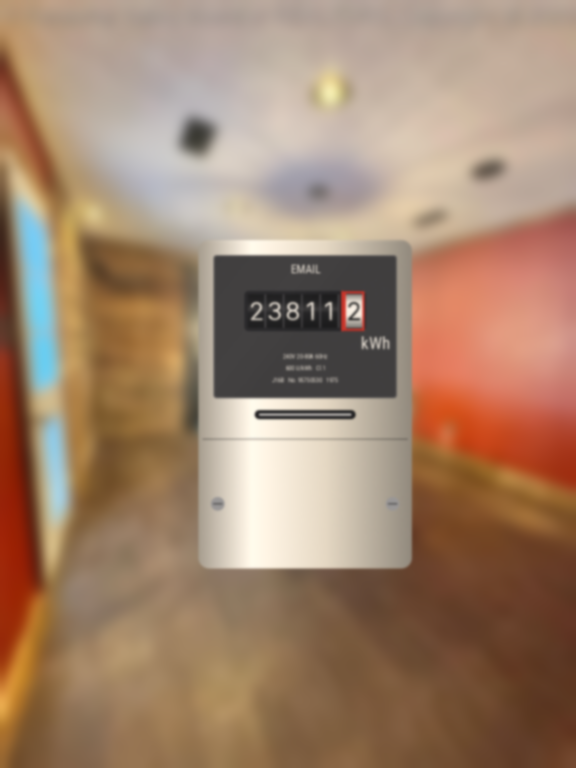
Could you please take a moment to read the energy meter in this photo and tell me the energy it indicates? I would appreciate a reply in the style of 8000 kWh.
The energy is 23811.2 kWh
